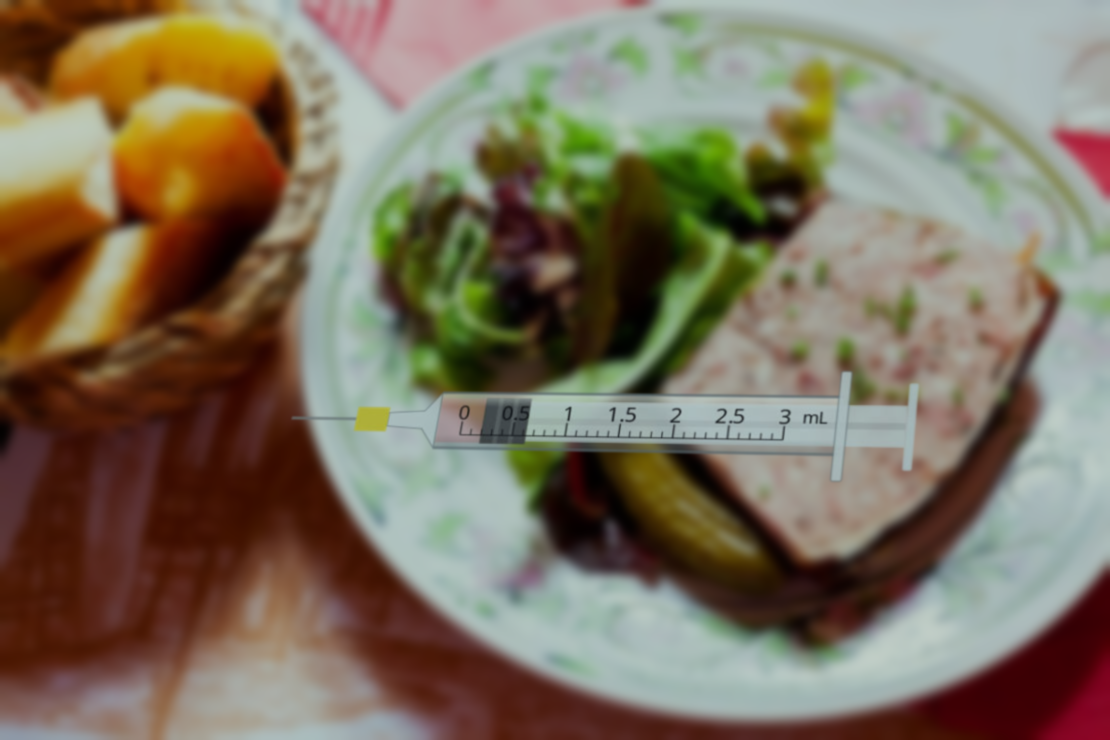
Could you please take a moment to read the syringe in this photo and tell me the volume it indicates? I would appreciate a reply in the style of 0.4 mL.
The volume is 0.2 mL
